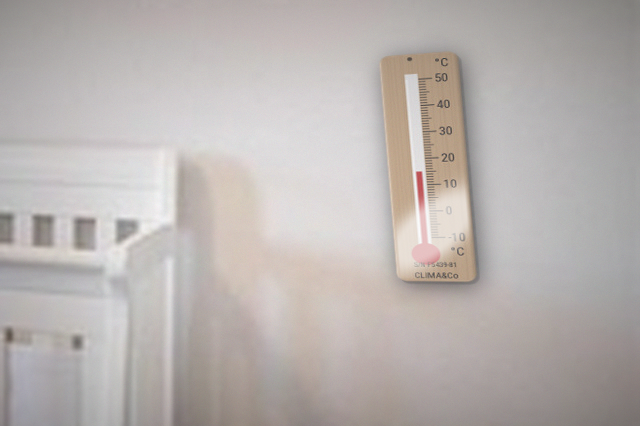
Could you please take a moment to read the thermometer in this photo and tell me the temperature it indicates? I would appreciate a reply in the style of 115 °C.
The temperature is 15 °C
